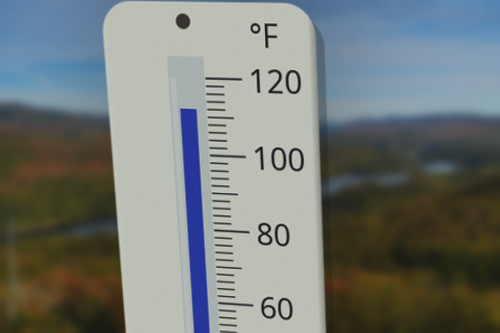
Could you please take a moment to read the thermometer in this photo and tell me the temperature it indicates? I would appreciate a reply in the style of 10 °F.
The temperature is 112 °F
